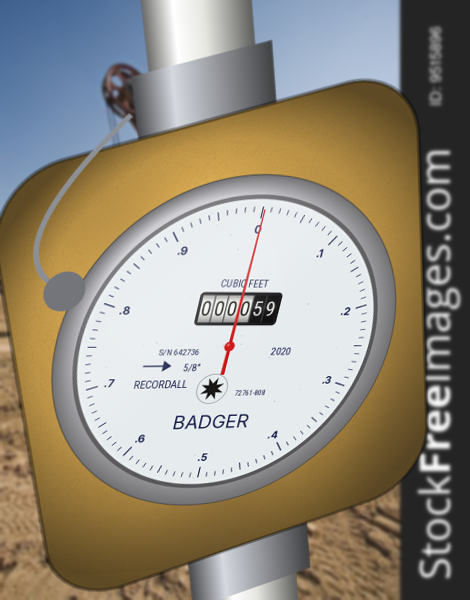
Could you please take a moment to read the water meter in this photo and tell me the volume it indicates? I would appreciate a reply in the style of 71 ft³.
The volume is 59.00 ft³
